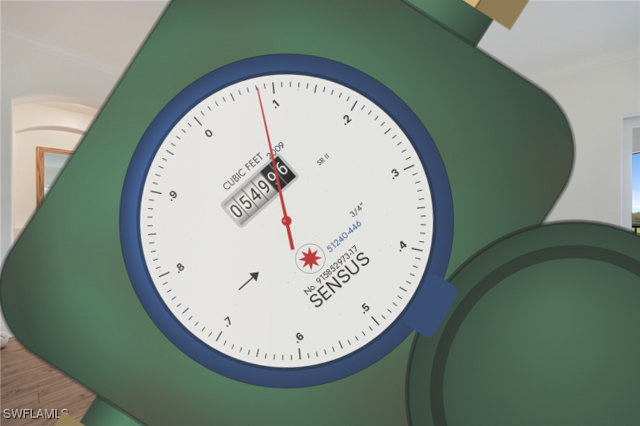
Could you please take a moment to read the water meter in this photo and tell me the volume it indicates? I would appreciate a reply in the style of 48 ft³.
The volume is 54996.08 ft³
